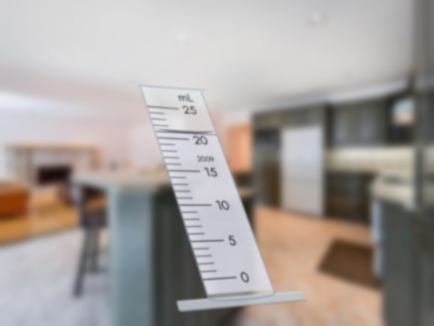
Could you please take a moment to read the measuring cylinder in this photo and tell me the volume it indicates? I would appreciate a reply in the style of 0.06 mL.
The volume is 21 mL
